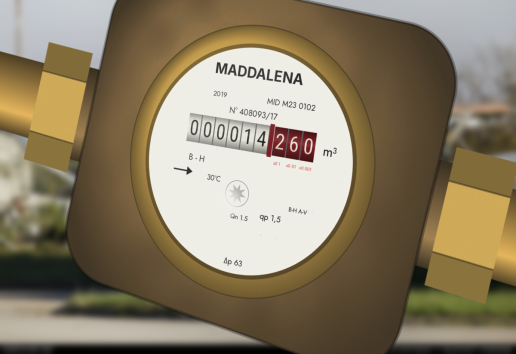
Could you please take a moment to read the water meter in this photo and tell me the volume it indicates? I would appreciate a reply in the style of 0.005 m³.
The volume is 14.260 m³
